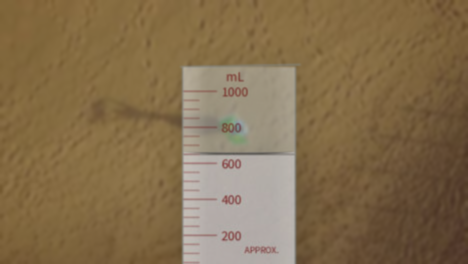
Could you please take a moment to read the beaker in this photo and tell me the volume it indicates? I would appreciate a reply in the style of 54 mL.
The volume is 650 mL
